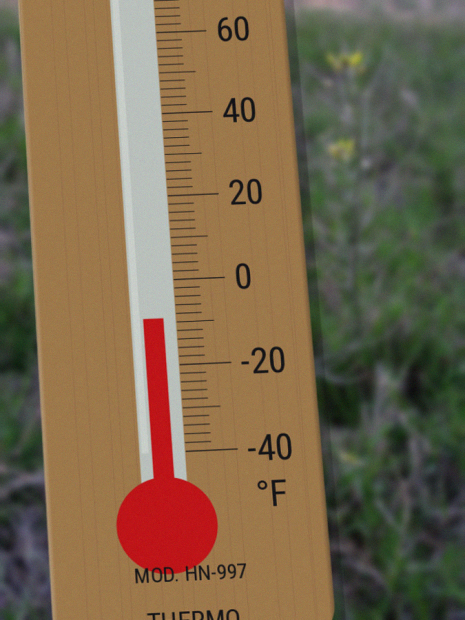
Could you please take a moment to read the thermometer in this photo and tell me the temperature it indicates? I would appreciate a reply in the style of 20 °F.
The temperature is -9 °F
